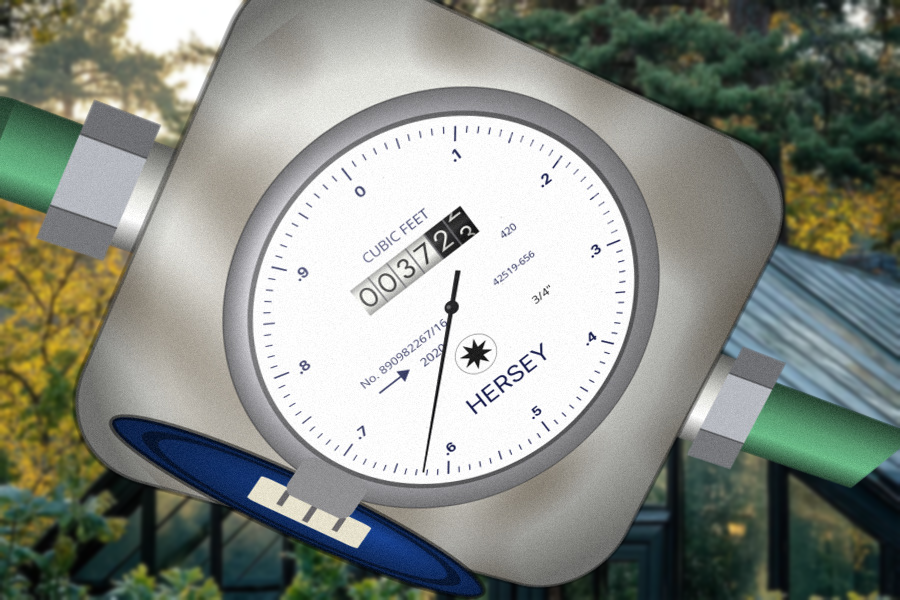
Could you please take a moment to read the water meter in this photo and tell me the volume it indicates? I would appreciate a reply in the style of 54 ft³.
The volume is 3722.62 ft³
